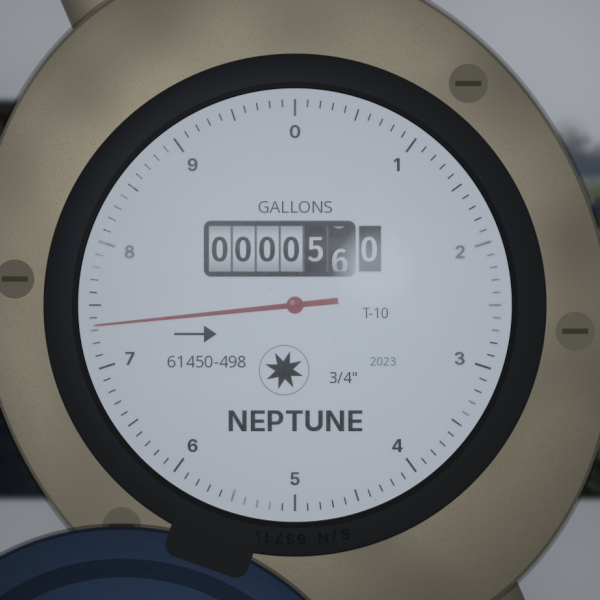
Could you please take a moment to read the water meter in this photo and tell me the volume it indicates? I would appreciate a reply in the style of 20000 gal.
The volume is 557.3 gal
